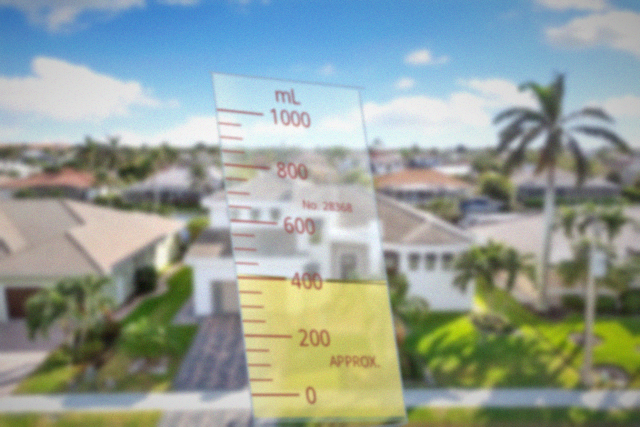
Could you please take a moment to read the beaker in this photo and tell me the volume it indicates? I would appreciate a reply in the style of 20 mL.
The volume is 400 mL
